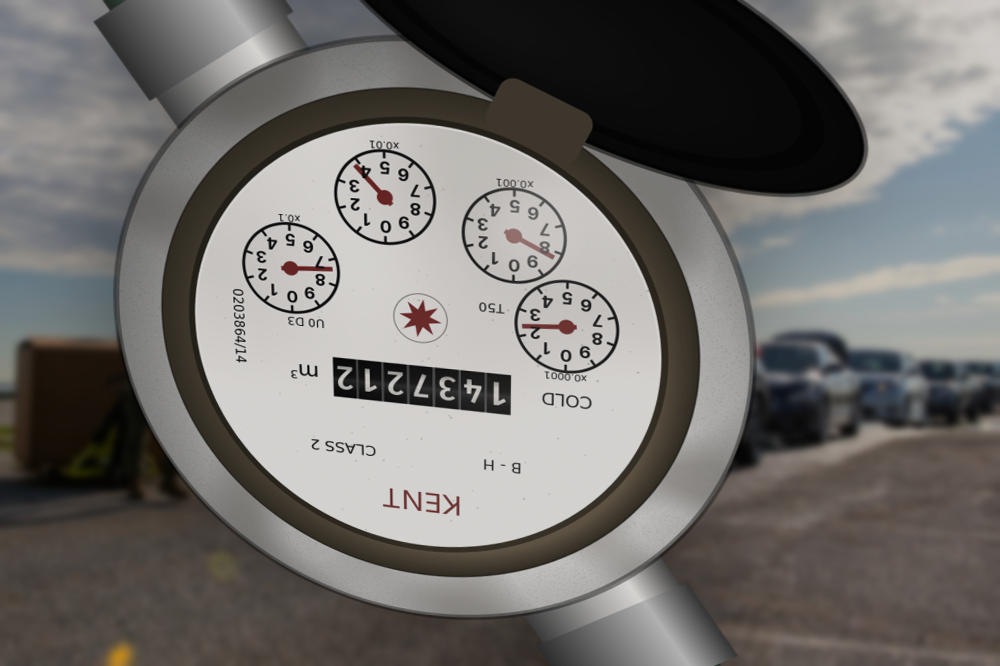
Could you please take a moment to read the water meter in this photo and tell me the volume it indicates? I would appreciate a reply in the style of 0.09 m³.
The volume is 1437212.7382 m³
